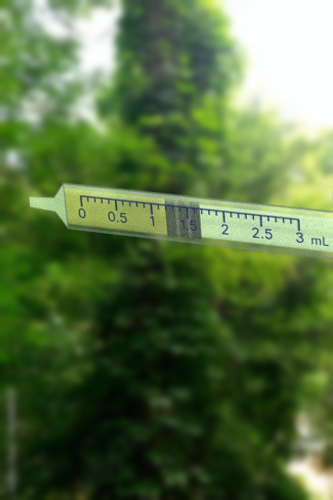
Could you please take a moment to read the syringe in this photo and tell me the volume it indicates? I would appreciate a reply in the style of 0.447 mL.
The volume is 1.2 mL
